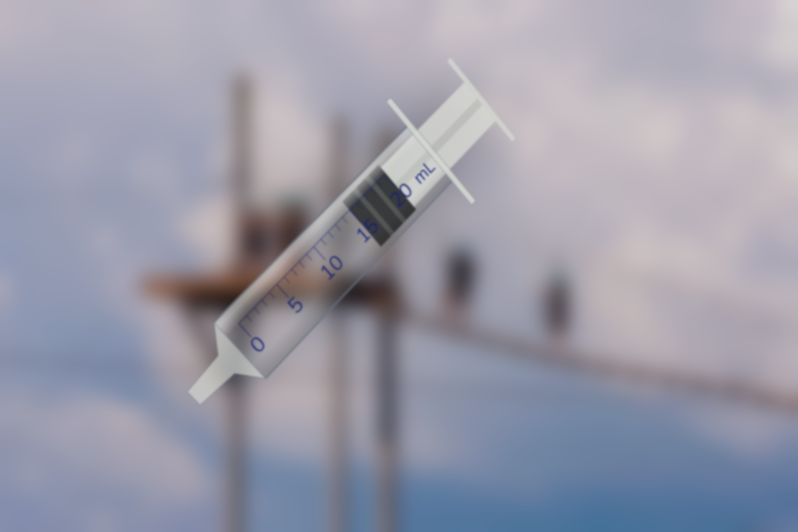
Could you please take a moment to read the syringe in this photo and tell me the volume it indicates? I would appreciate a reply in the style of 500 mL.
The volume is 15 mL
